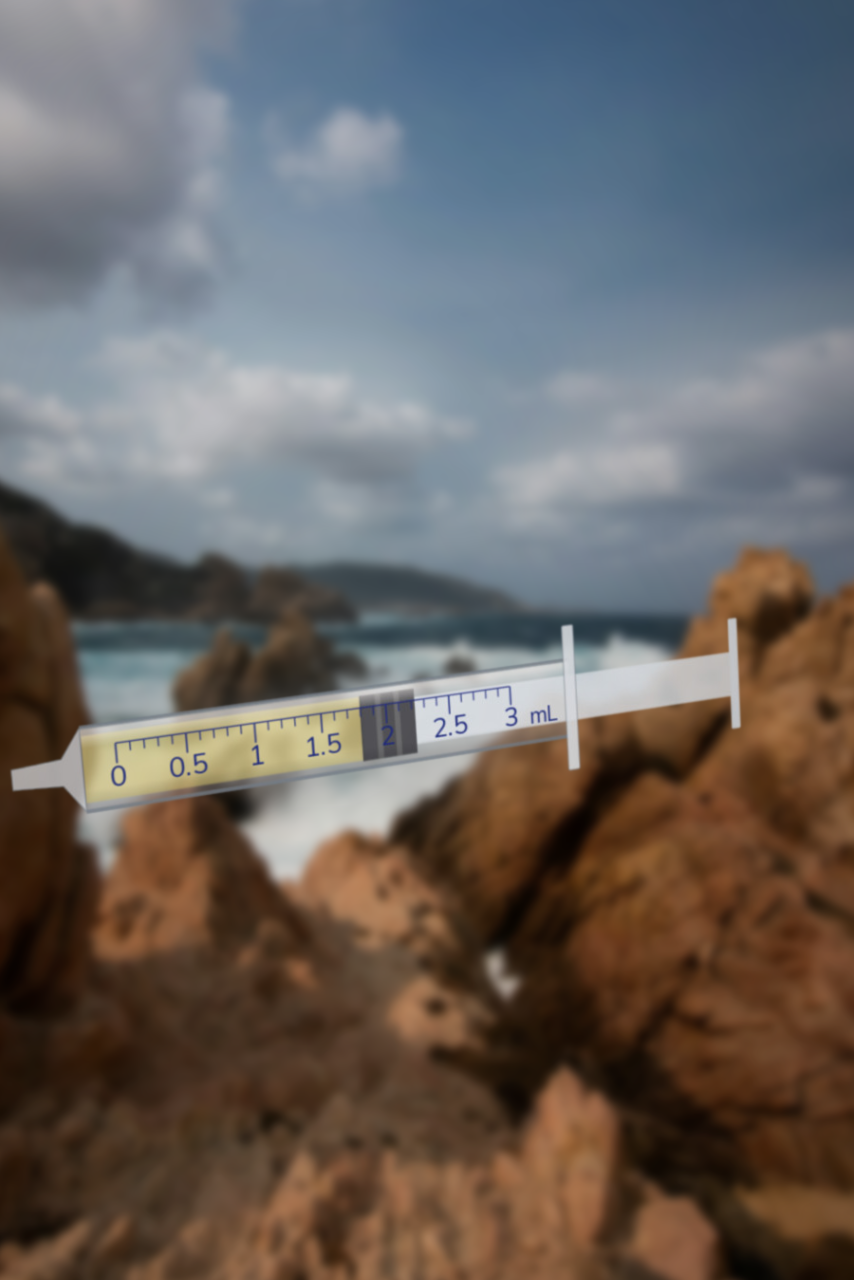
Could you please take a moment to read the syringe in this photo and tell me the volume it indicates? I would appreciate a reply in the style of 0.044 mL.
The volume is 1.8 mL
